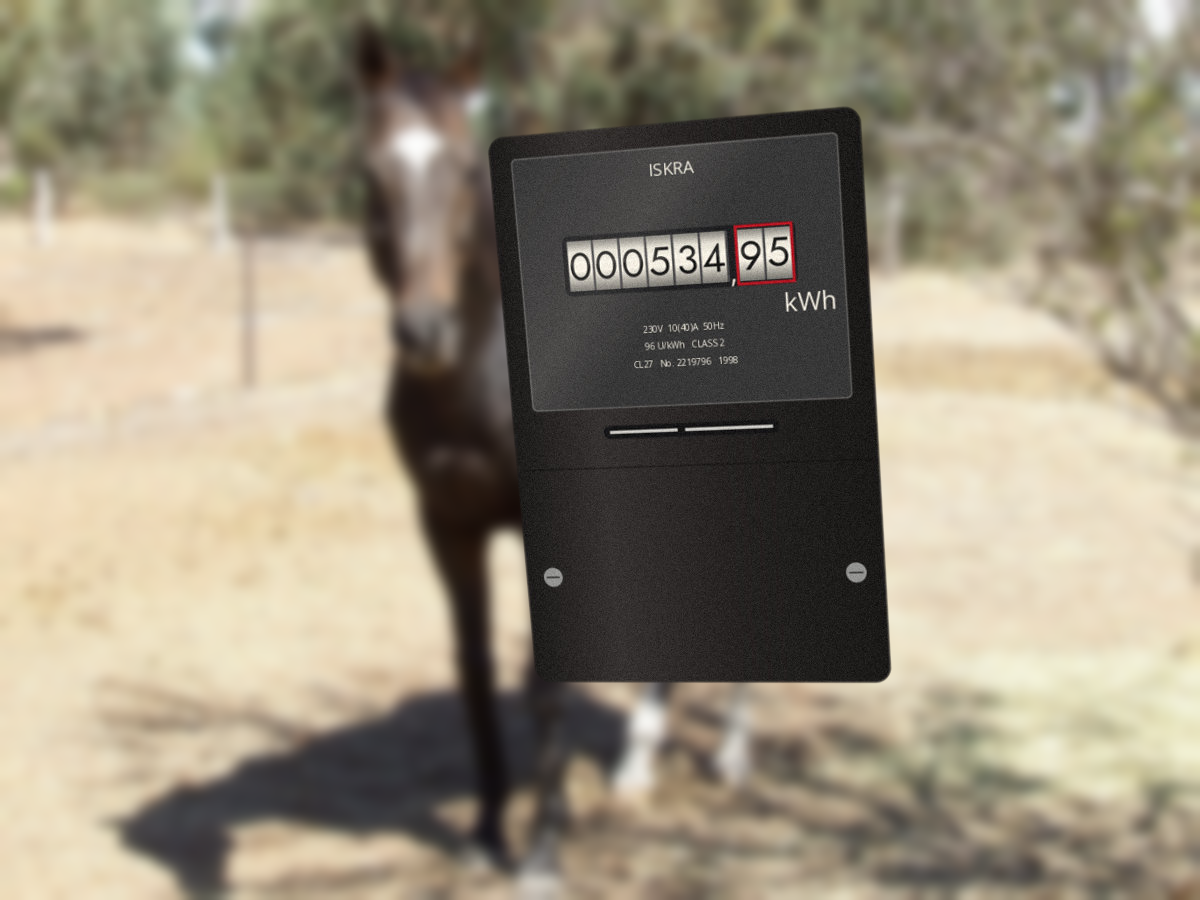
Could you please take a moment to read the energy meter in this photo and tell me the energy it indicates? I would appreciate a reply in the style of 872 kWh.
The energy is 534.95 kWh
